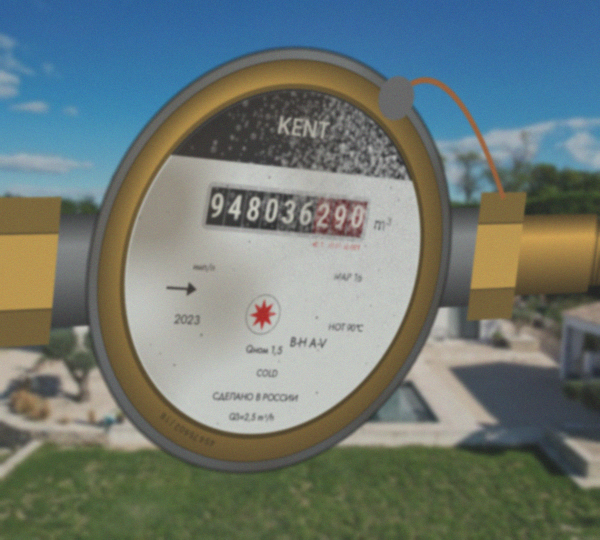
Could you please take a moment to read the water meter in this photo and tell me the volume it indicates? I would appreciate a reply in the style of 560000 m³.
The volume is 948036.290 m³
